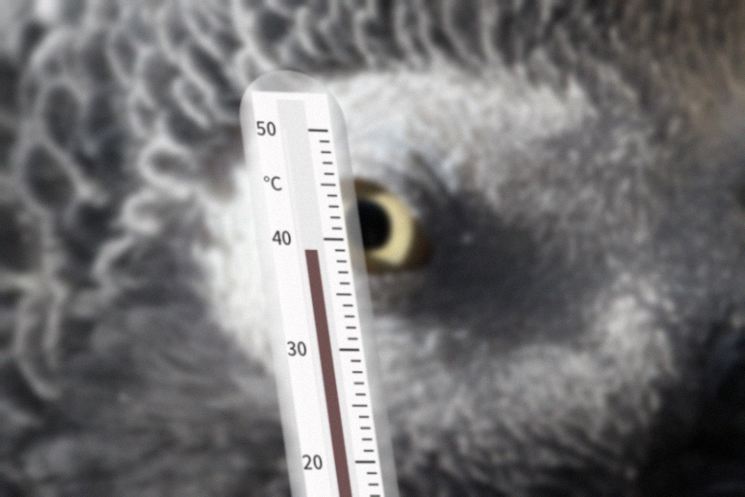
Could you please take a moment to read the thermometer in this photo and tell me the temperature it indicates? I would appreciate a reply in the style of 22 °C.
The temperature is 39 °C
